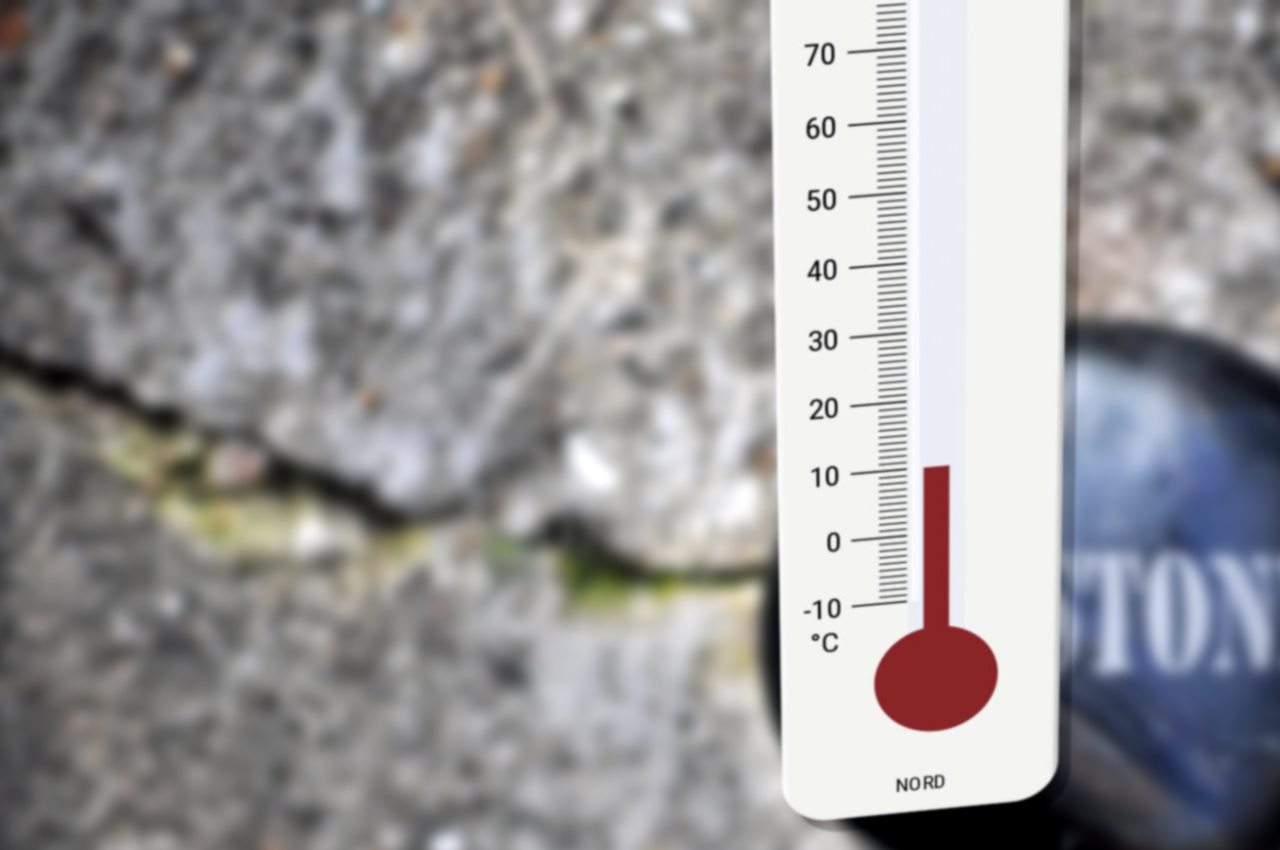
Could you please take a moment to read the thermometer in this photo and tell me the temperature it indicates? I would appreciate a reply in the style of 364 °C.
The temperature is 10 °C
